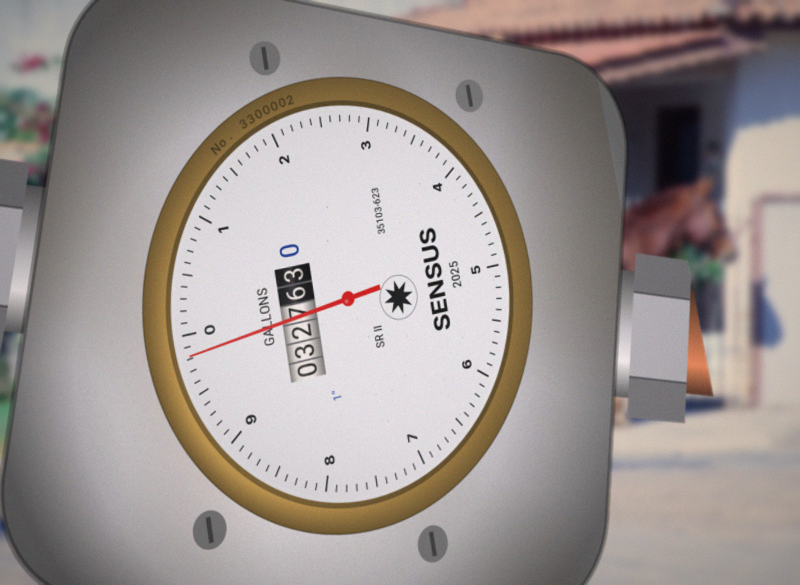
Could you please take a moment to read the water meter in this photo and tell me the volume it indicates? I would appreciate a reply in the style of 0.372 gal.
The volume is 327629.8 gal
